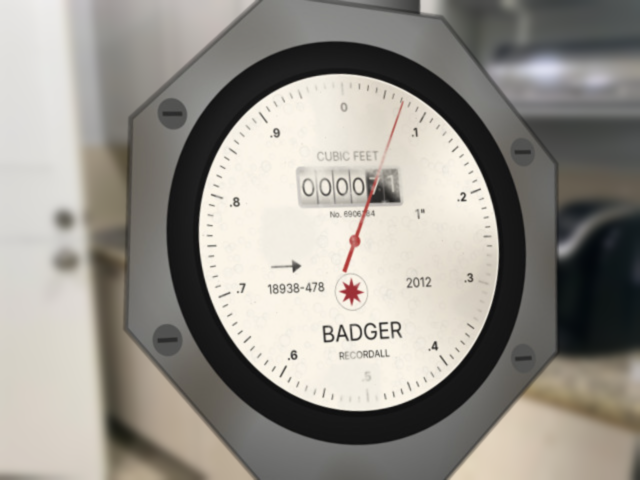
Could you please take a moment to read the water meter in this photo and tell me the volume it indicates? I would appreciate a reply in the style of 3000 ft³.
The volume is 71.07 ft³
